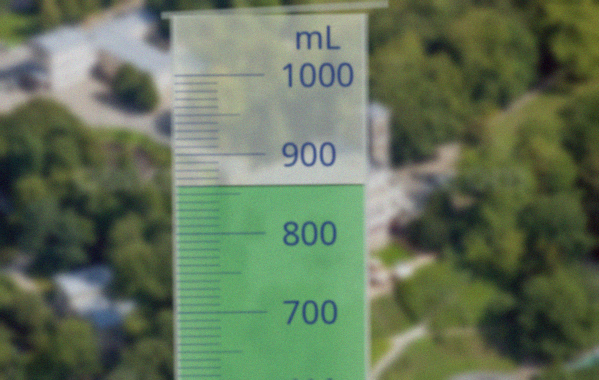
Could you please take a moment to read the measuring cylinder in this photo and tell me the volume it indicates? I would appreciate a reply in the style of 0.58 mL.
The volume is 860 mL
